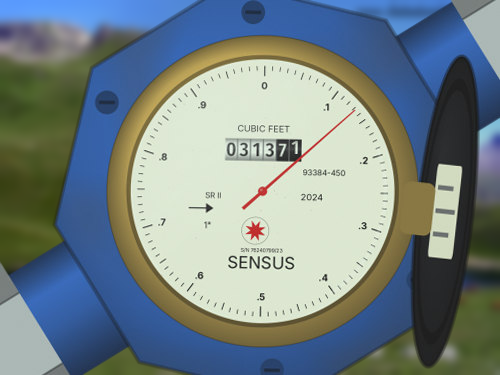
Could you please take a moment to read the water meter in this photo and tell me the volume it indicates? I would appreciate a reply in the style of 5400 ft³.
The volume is 31371.13 ft³
